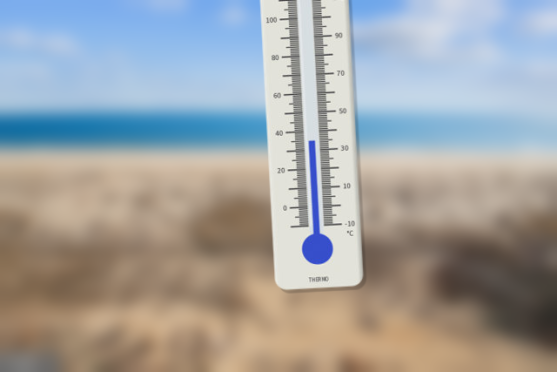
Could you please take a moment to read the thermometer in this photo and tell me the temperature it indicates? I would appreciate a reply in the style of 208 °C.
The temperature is 35 °C
